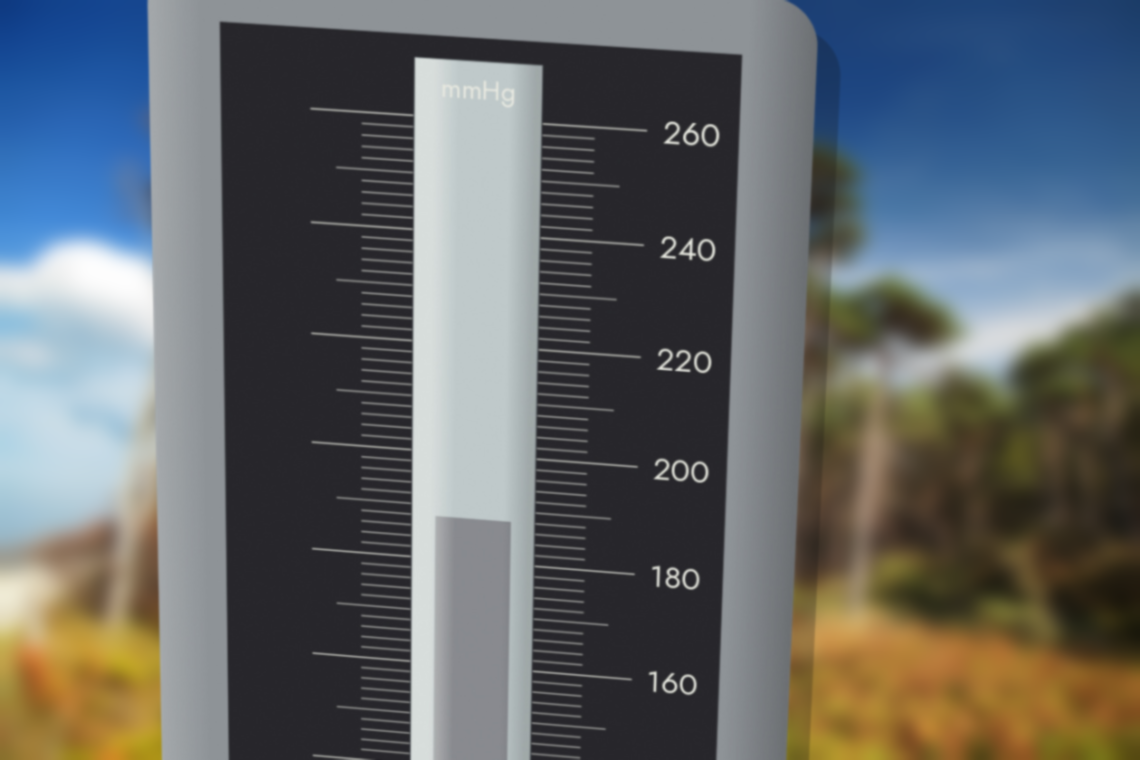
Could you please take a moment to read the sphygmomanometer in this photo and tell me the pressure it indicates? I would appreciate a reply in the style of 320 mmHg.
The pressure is 188 mmHg
